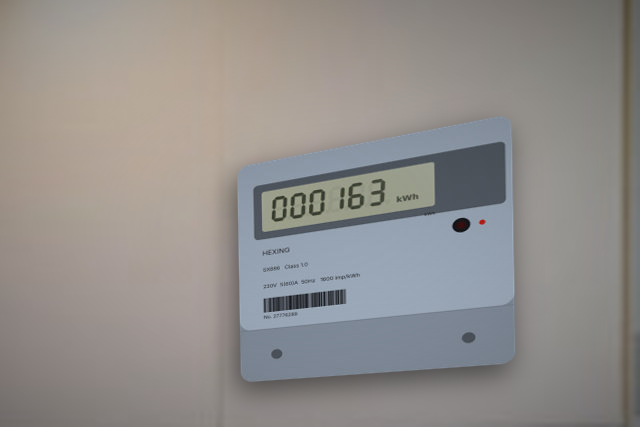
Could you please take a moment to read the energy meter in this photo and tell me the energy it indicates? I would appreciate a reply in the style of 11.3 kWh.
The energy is 163 kWh
